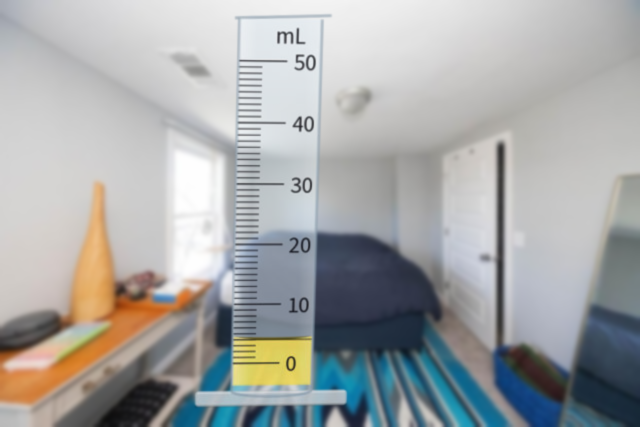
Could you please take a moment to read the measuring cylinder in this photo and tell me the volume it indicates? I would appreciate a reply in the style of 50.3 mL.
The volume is 4 mL
